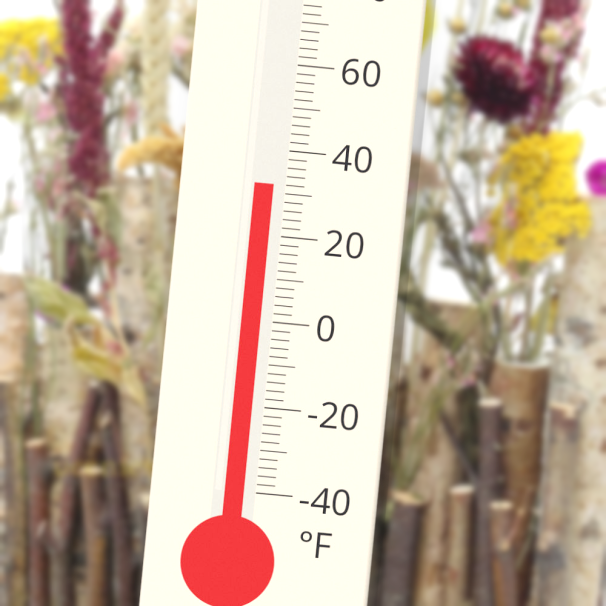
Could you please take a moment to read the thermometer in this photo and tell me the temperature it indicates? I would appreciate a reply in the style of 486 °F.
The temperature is 32 °F
